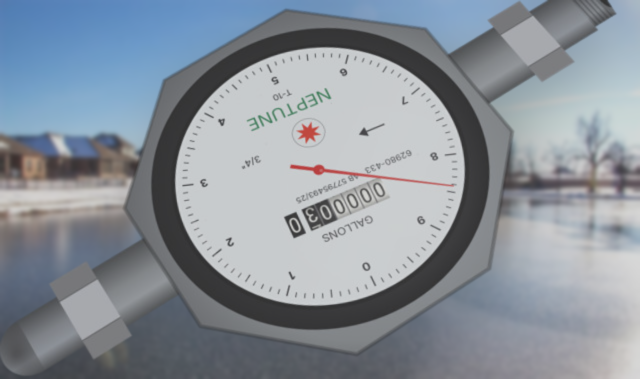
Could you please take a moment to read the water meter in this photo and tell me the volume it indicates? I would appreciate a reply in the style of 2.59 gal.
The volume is 28.4 gal
